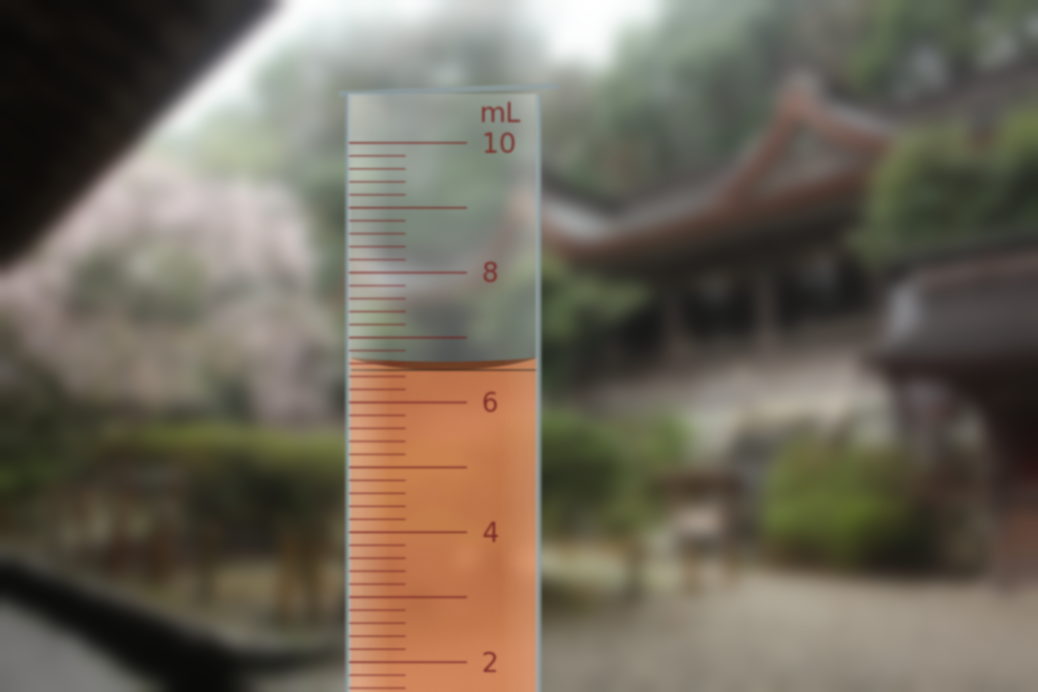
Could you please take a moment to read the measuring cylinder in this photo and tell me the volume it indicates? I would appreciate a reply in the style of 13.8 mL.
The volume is 6.5 mL
